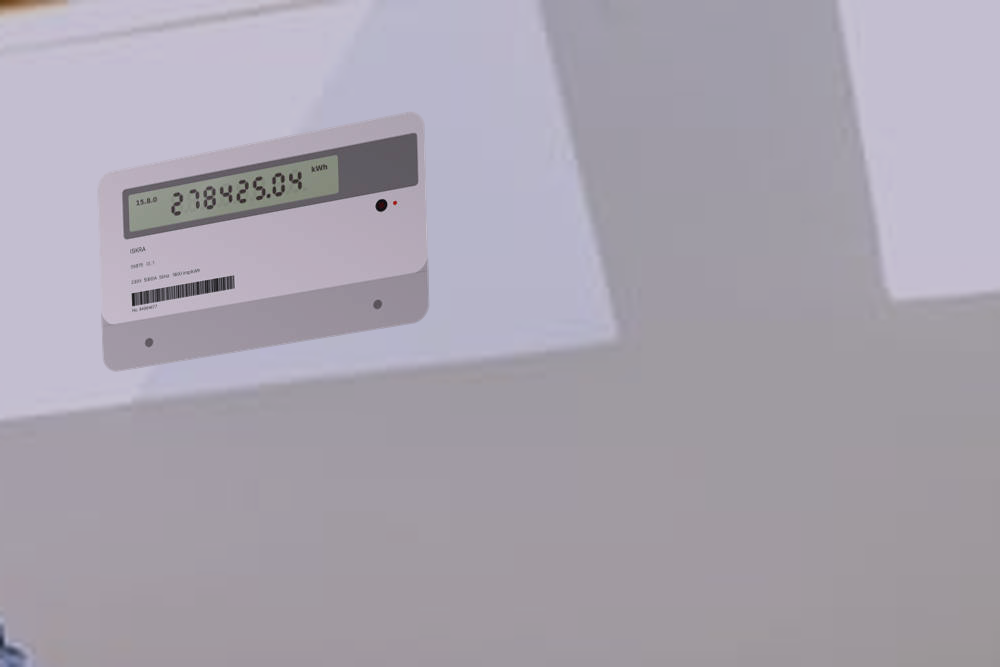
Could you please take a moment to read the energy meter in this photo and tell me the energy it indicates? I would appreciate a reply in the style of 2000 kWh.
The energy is 278425.04 kWh
